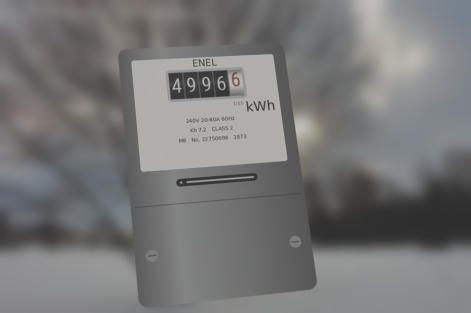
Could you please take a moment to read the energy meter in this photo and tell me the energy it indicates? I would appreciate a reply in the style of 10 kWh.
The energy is 4996.6 kWh
